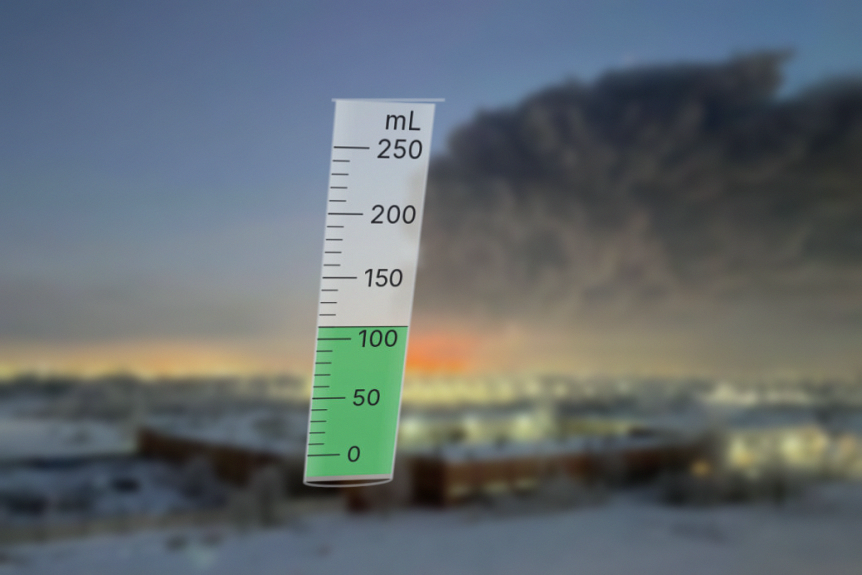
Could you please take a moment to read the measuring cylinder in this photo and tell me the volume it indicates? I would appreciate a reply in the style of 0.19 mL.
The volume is 110 mL
